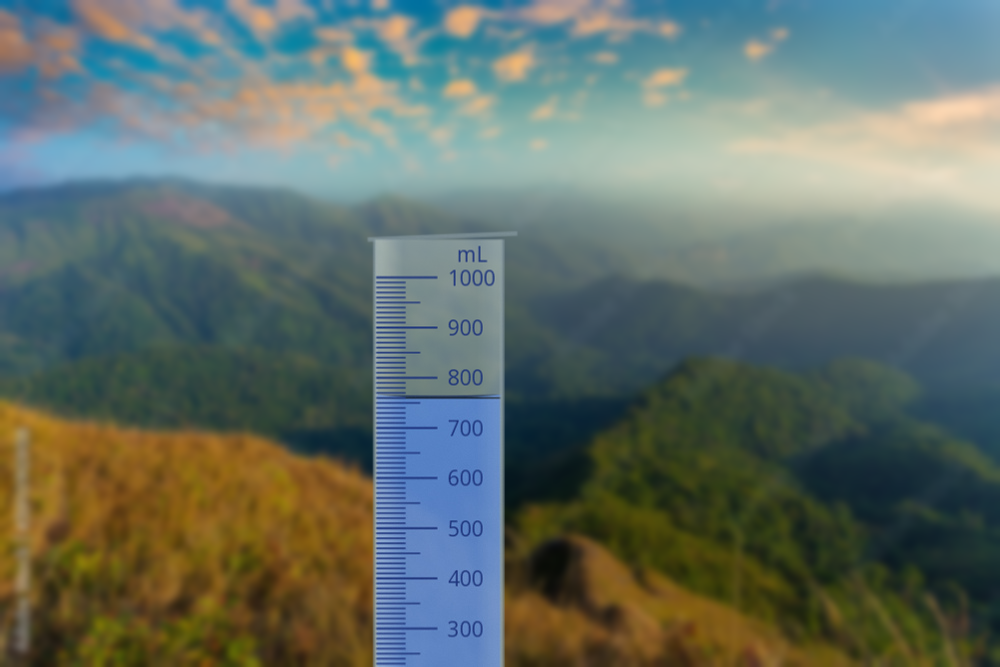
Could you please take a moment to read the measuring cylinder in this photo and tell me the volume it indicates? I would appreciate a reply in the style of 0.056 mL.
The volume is 760 mL
